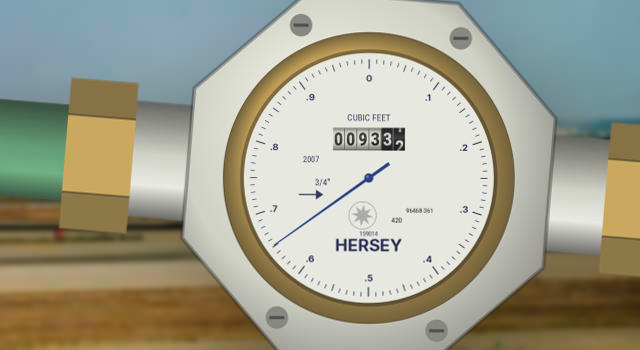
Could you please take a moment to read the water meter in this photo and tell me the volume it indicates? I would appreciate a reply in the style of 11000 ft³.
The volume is 9331.65 ft³
